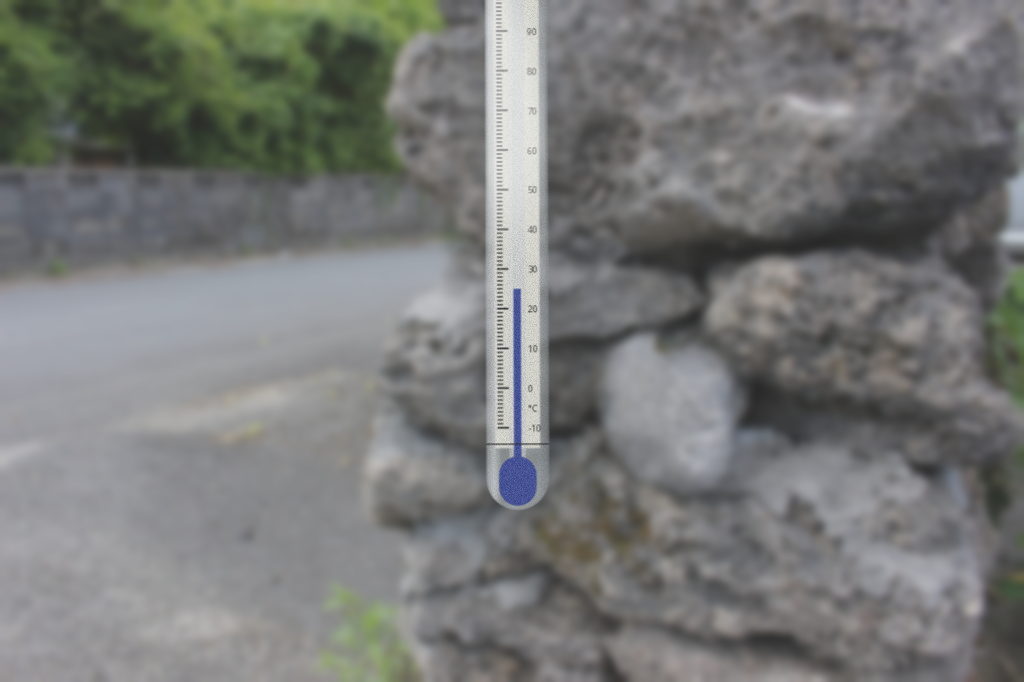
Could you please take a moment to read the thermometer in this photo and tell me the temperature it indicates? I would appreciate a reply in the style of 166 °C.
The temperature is 25 °C
